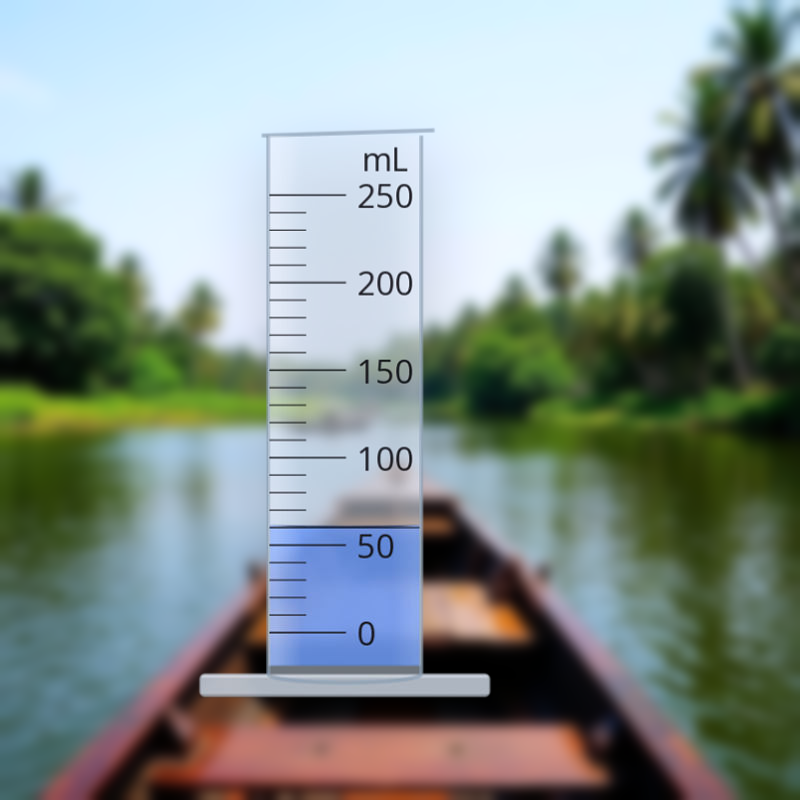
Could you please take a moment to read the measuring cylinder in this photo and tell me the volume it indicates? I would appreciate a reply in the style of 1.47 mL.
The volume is 60 mL
